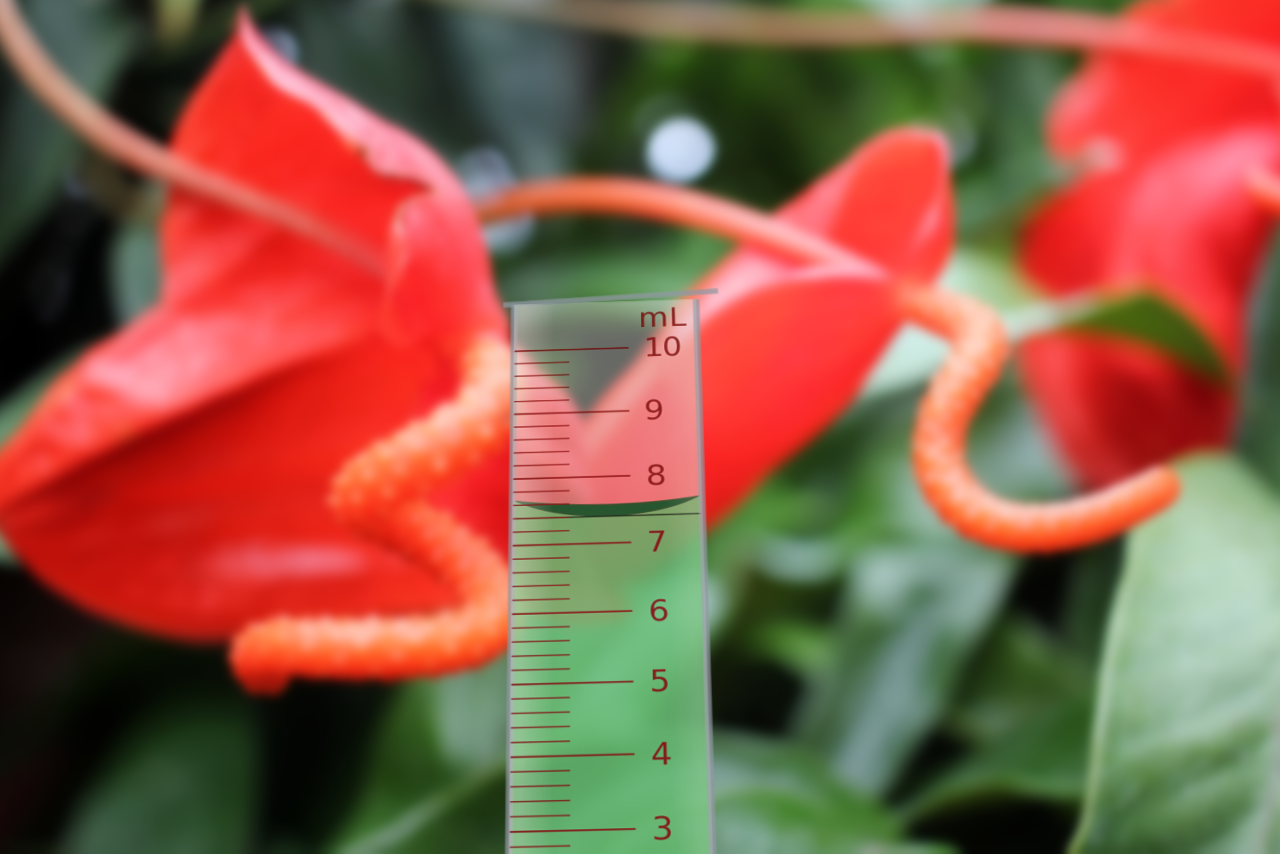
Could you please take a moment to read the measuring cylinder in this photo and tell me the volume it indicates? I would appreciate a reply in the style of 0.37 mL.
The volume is 7.4 mL
